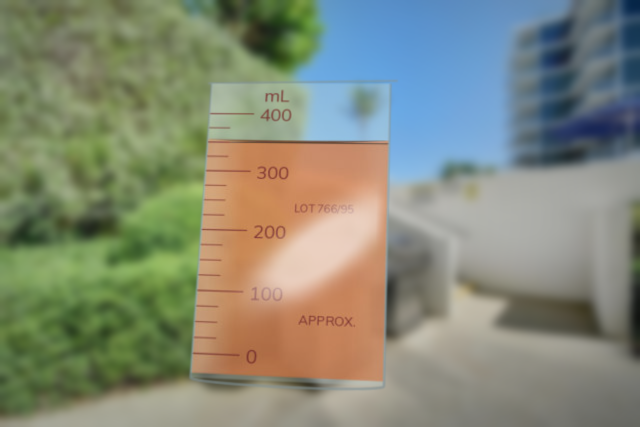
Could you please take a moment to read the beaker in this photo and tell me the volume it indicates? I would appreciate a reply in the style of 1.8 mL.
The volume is 350 mL
